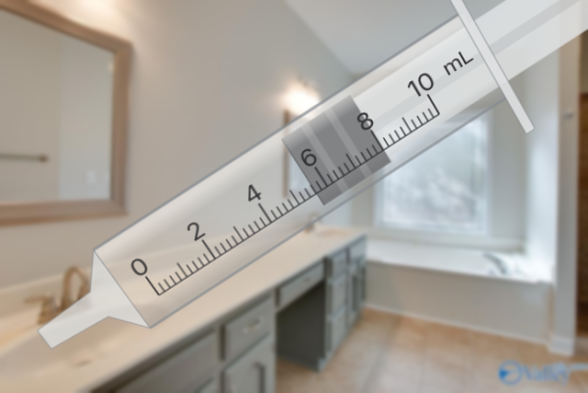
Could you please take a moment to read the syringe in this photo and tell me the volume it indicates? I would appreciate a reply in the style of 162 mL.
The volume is 5.6 mL
